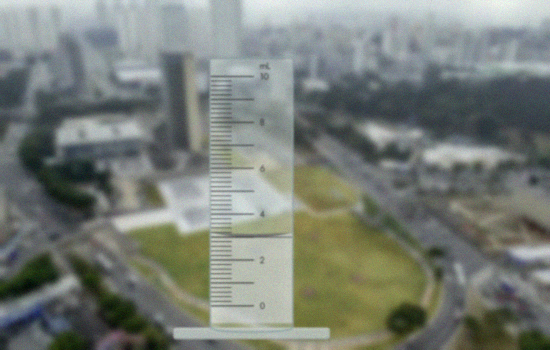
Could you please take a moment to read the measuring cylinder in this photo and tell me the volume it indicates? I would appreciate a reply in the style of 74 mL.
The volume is 3 mL
